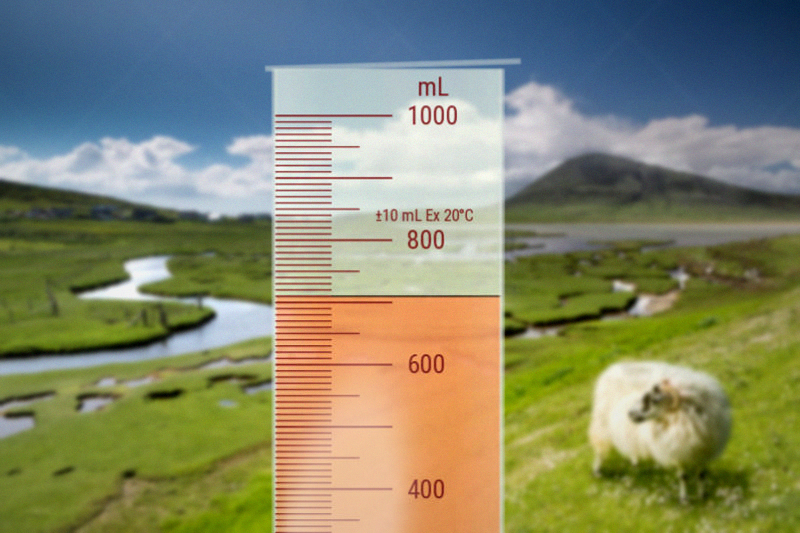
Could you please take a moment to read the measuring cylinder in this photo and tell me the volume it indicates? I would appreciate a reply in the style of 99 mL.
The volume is 710 mL
